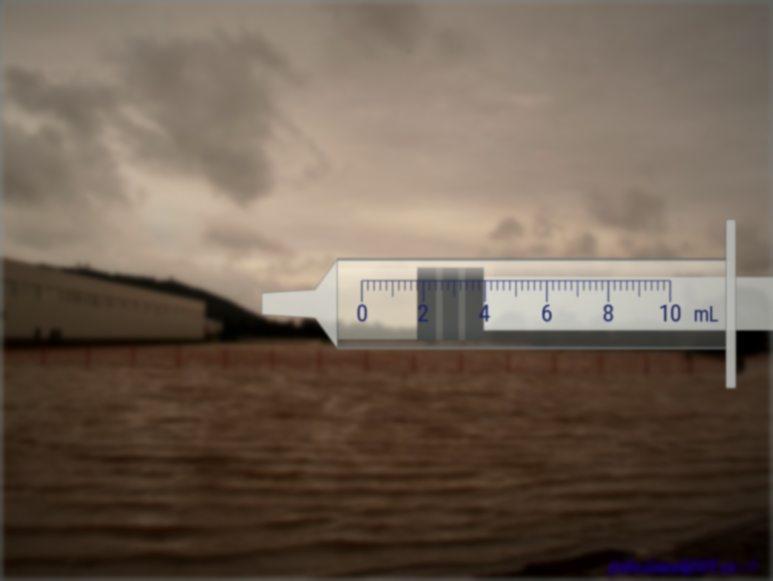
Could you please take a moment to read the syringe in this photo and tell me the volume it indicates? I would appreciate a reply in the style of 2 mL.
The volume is 1.8 mL
